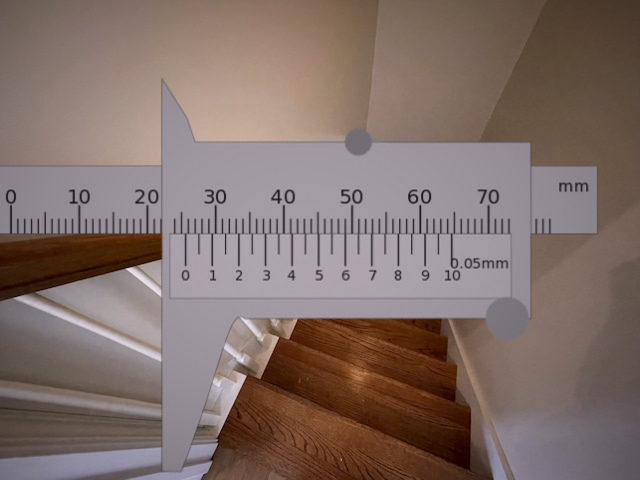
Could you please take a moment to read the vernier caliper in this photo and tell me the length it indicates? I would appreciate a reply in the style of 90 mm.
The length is 25.6 mm
